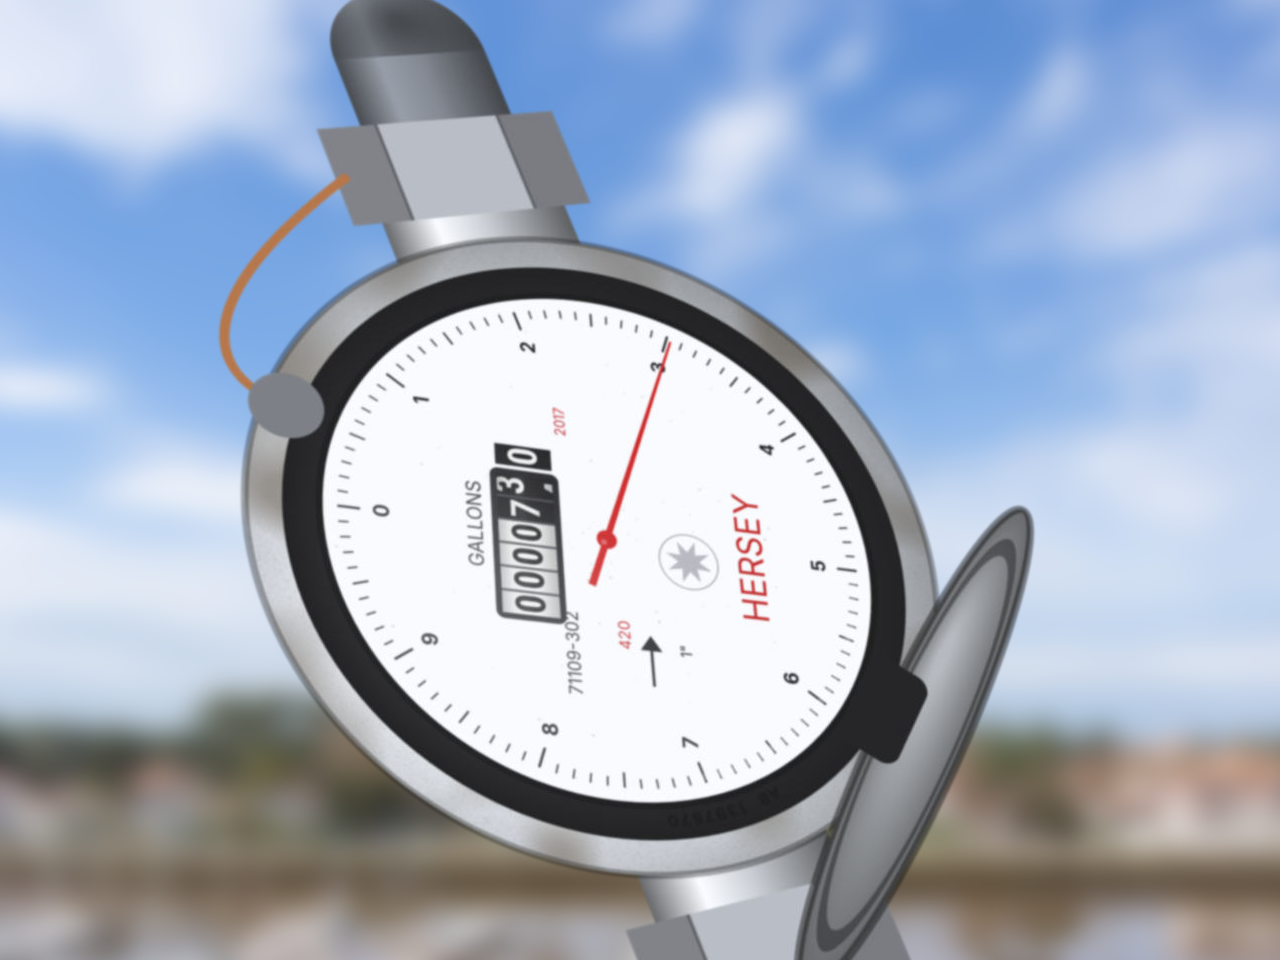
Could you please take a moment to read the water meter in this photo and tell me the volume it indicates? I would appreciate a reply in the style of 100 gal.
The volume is 733.0 gal
